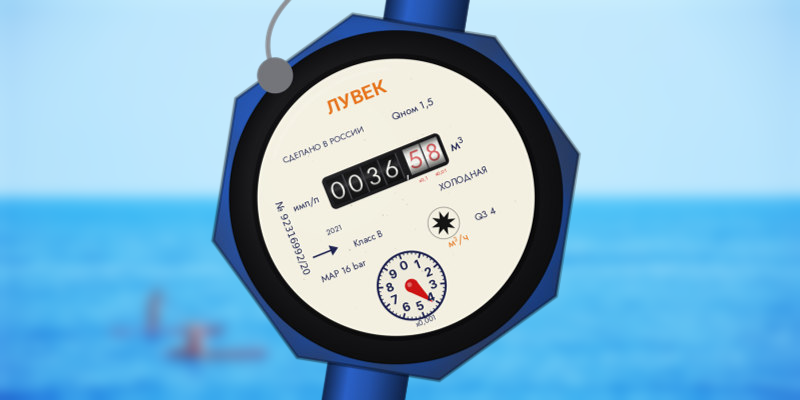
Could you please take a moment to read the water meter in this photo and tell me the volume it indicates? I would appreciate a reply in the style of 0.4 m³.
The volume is 36.584 m³
